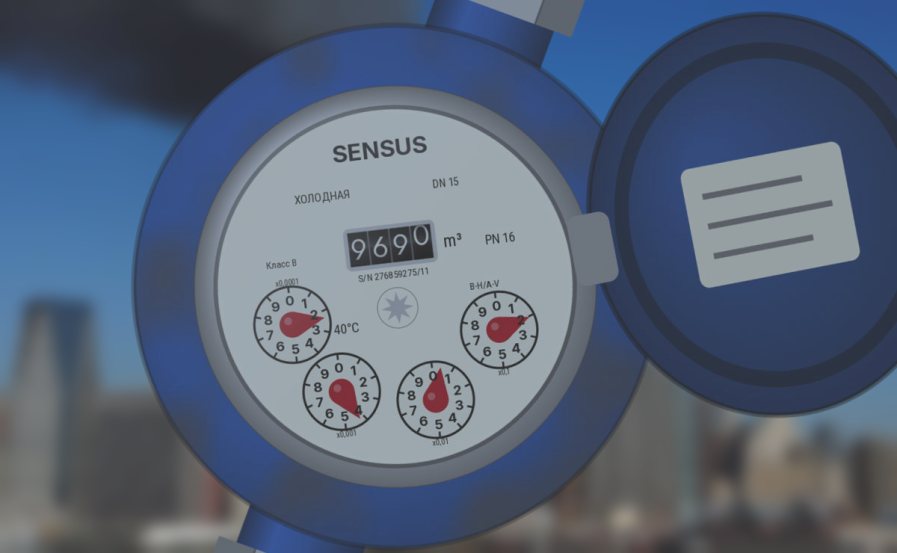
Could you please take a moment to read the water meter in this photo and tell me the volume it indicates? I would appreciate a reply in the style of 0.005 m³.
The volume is 9690.2042 m³
